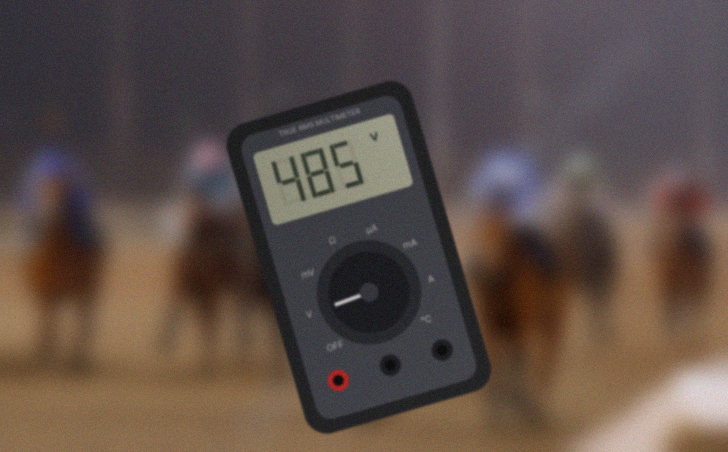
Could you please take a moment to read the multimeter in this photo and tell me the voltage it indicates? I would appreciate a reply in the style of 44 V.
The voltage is 485 V
